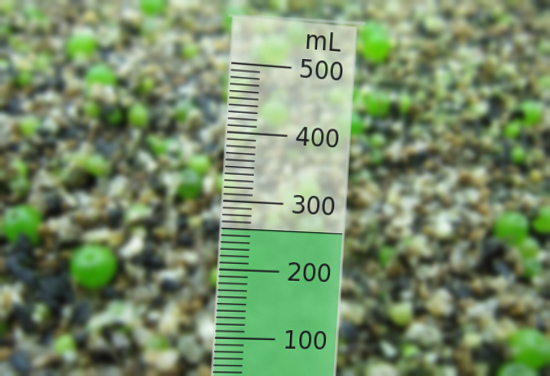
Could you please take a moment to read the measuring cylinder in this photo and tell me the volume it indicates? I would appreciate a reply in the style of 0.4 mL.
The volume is 260 mL
